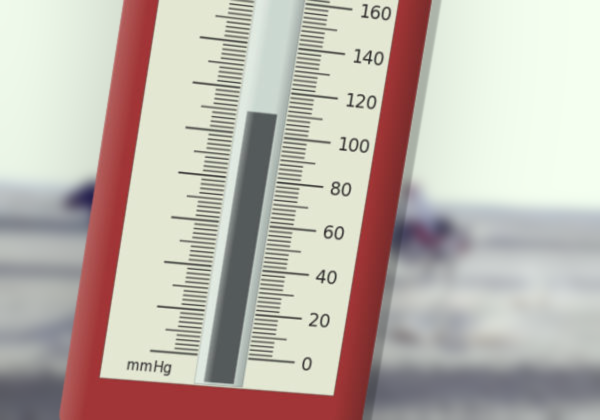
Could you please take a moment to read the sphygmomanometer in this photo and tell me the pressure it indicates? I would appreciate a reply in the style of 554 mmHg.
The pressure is 110 mmHg
